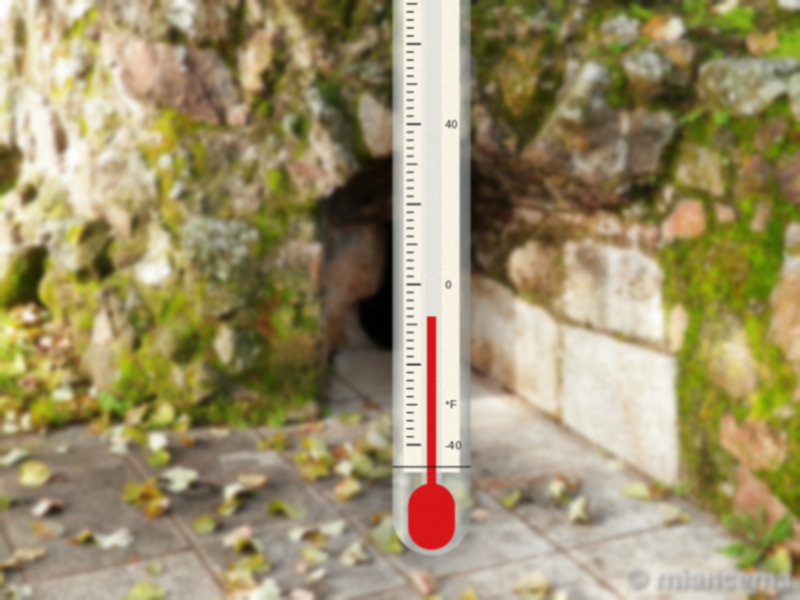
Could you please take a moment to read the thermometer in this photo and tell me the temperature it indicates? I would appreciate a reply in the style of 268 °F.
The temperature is -8 °F
